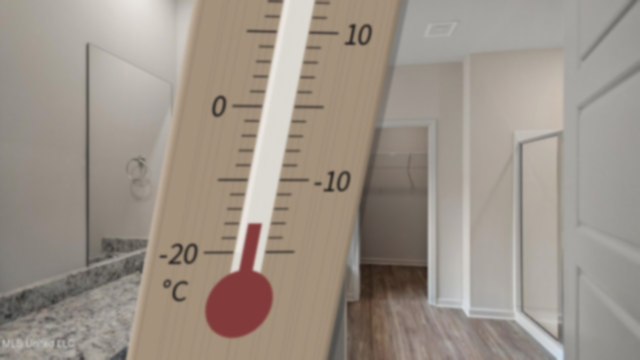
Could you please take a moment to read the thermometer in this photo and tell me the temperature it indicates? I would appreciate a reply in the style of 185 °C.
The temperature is -16 °C
